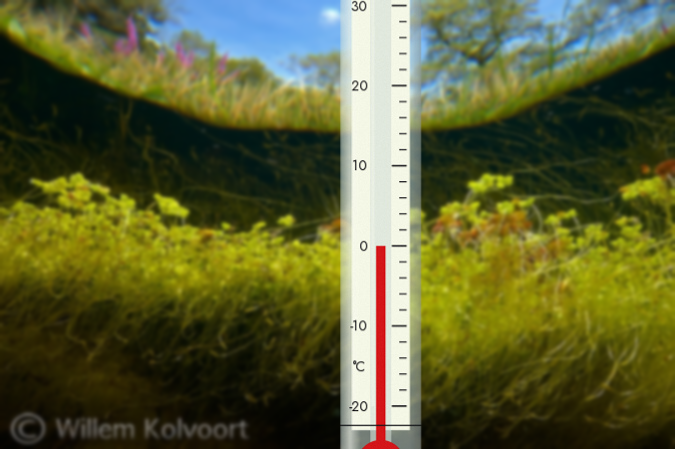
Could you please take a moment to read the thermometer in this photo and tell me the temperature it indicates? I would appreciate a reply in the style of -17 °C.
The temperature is 0 °C
